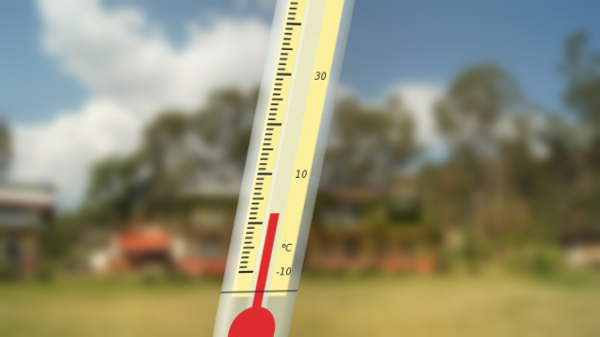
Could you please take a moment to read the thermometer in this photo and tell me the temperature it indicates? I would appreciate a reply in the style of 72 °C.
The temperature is 2 °C
